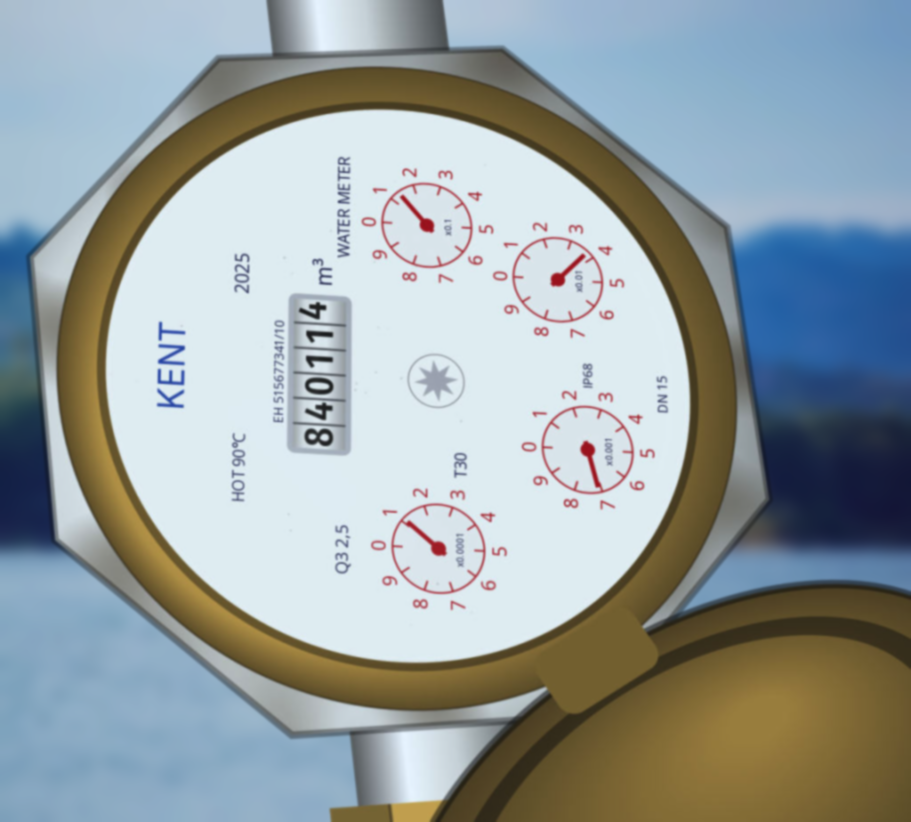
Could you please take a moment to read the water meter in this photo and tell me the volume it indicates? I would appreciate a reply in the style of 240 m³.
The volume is 840114.1371 m³
